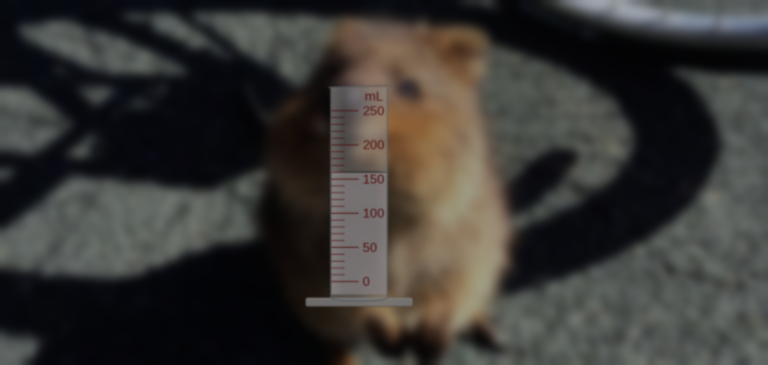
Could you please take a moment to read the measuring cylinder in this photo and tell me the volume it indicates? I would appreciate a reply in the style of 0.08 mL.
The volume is 160 mL
